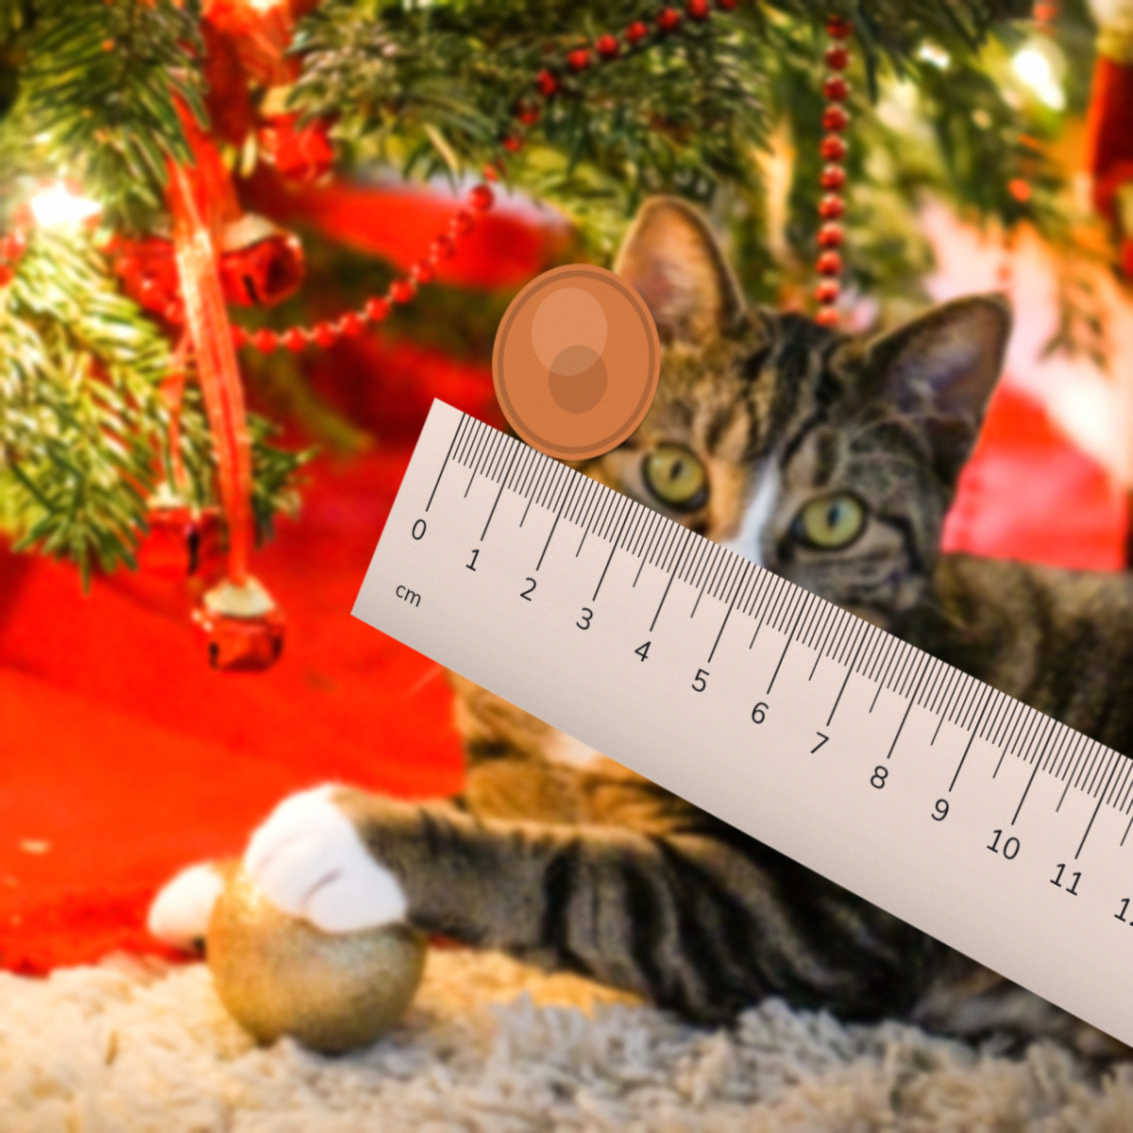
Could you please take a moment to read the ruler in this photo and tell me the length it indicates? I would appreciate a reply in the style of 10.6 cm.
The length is 2.7 cm
